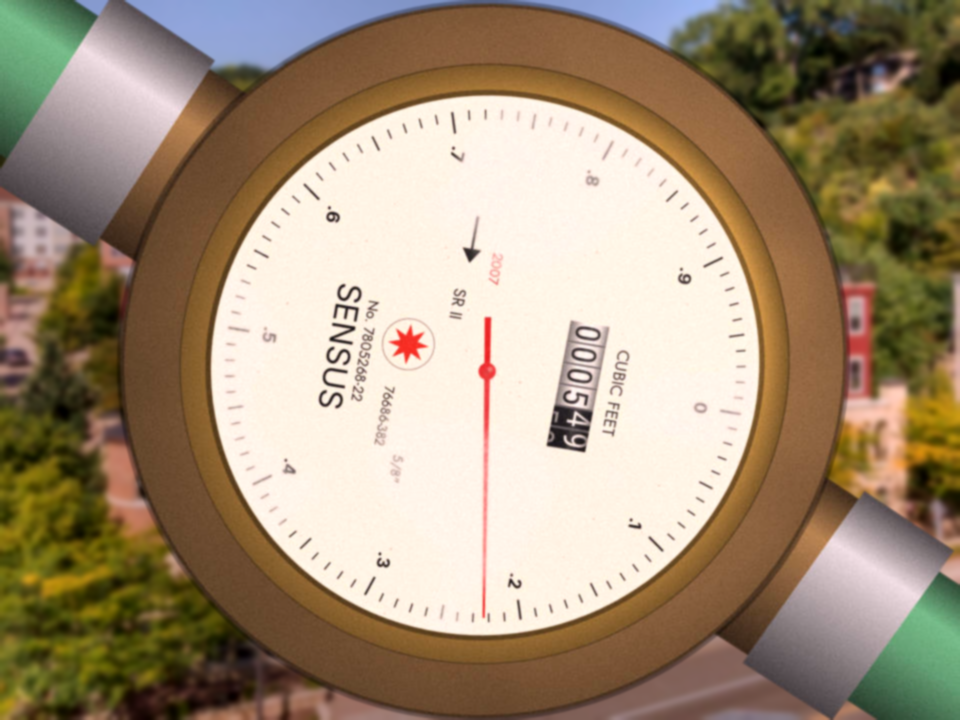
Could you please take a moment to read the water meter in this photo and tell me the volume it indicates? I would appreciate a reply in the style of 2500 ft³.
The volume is 549.22 ft³
